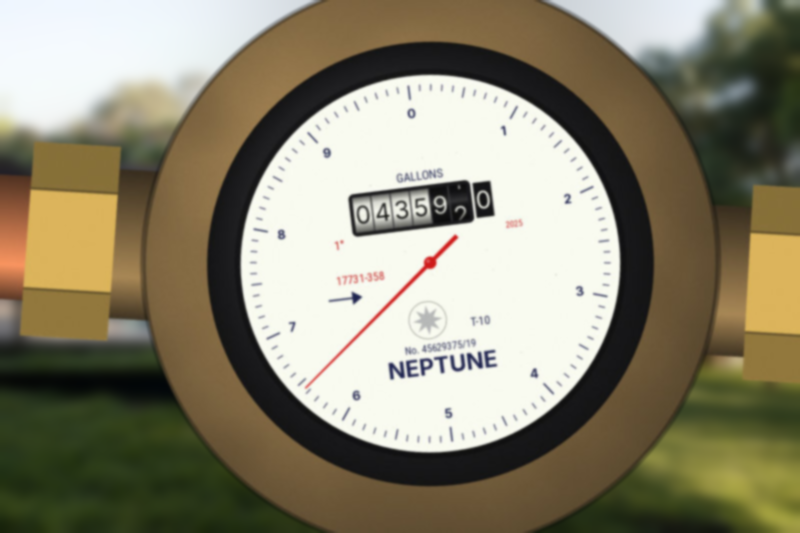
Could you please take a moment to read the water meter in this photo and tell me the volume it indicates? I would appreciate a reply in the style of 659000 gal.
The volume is 435916.4 gal
